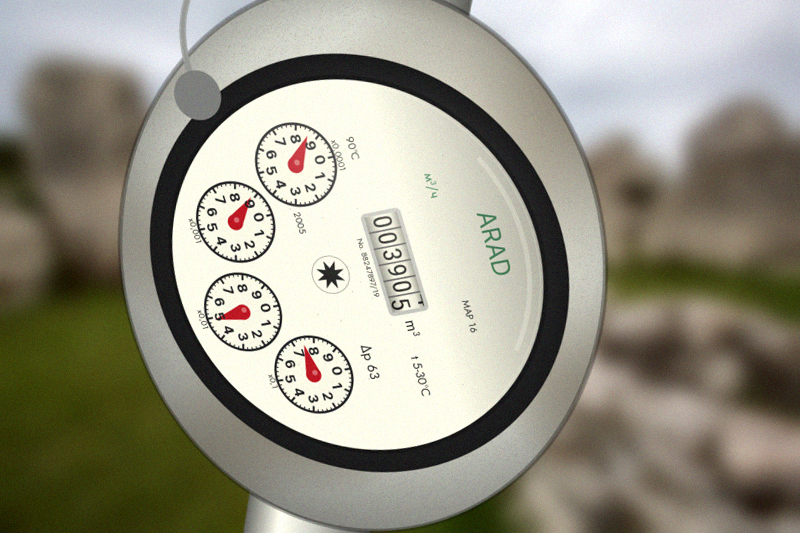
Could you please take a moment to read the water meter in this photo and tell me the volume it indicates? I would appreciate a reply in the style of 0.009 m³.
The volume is 3904.7488 m³
